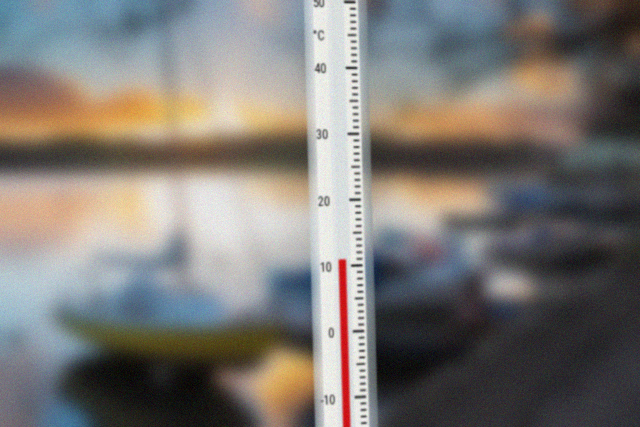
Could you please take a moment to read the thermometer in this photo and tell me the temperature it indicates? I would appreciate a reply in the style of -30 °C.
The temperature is 11 °C
